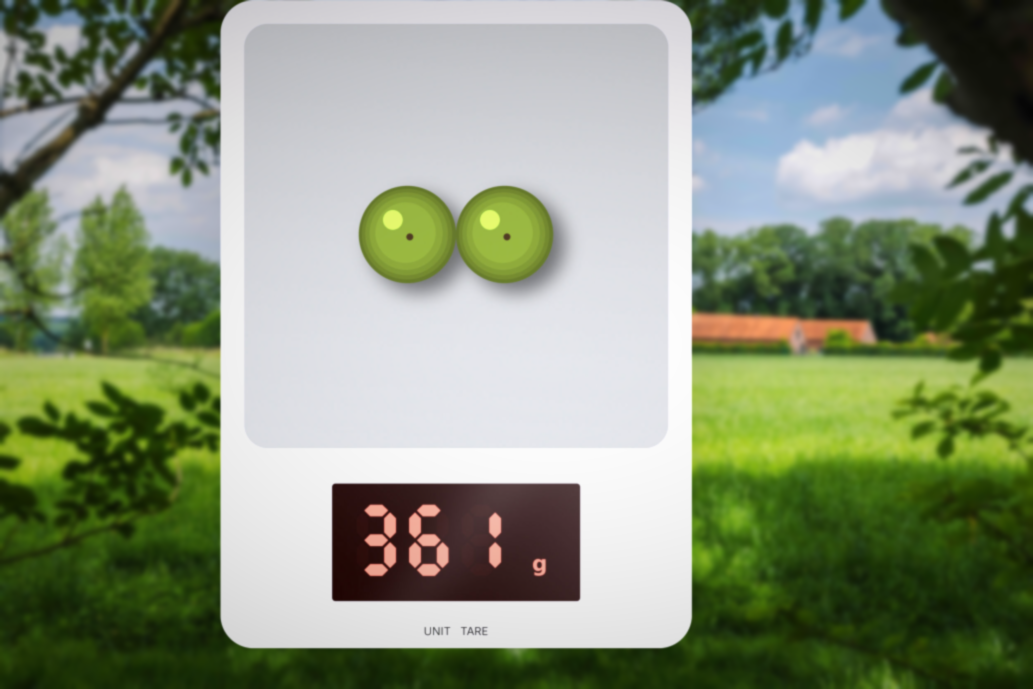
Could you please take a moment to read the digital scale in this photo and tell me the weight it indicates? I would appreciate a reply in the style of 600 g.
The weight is 361 g
